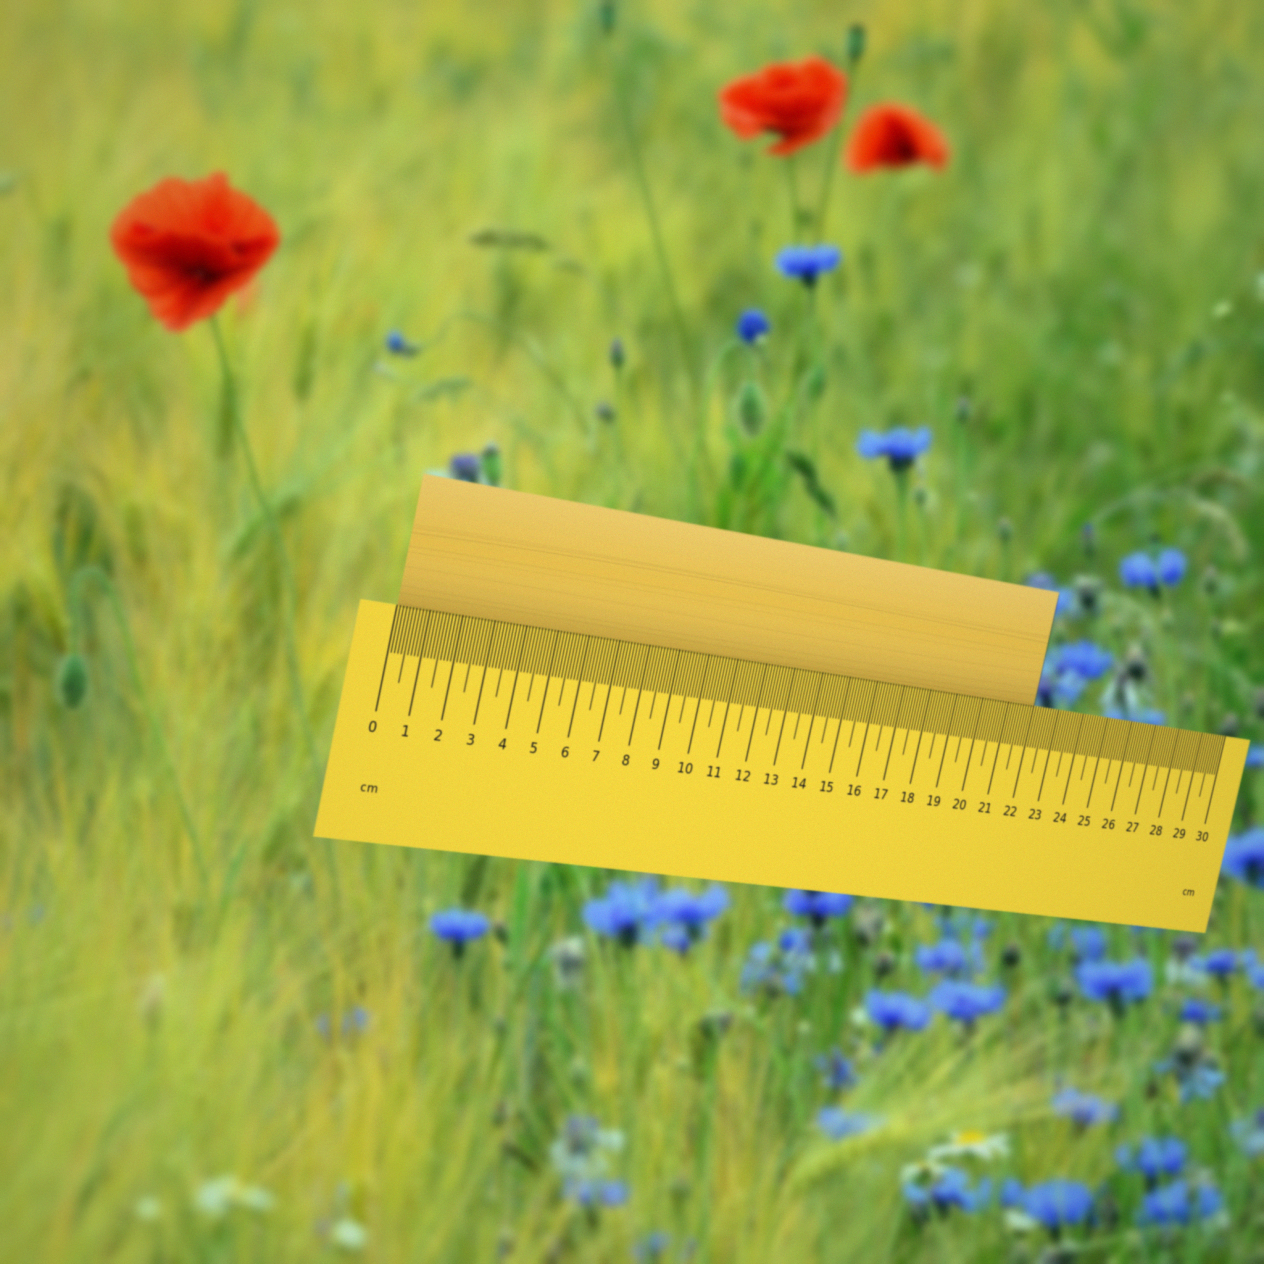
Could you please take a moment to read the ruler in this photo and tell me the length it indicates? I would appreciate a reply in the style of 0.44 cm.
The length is 22 cm
